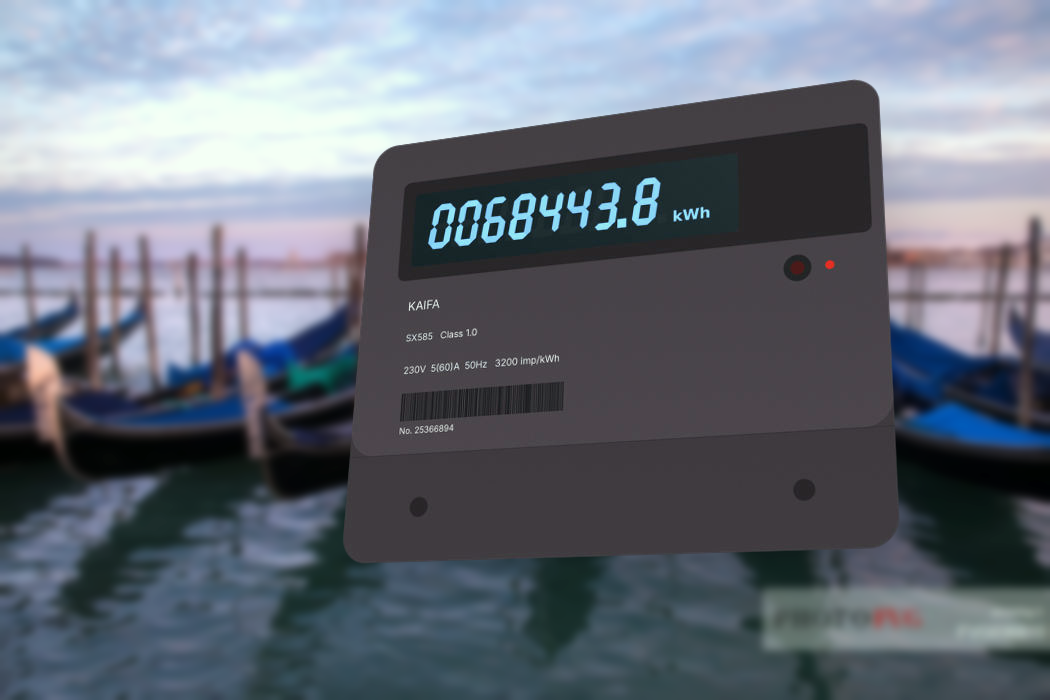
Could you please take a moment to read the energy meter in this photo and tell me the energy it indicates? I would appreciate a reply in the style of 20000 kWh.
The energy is 68443.8 kWh
